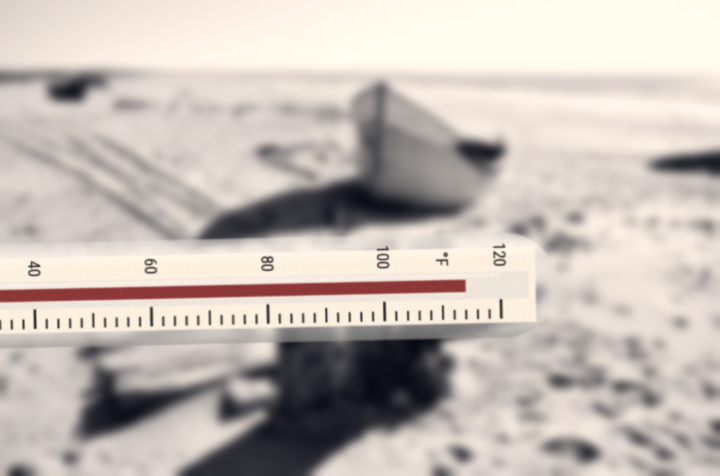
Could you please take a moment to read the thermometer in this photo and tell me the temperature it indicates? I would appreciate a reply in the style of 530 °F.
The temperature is 114 °F
